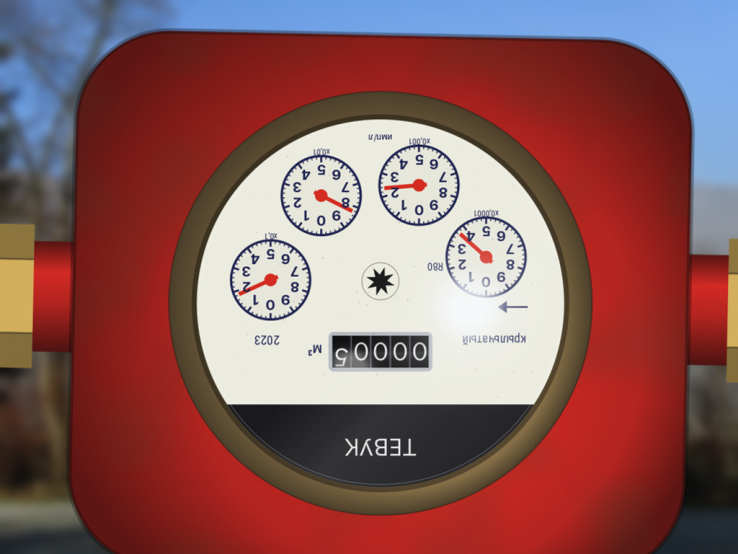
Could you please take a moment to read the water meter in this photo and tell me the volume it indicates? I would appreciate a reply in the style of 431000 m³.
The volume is 5.1823 m³
